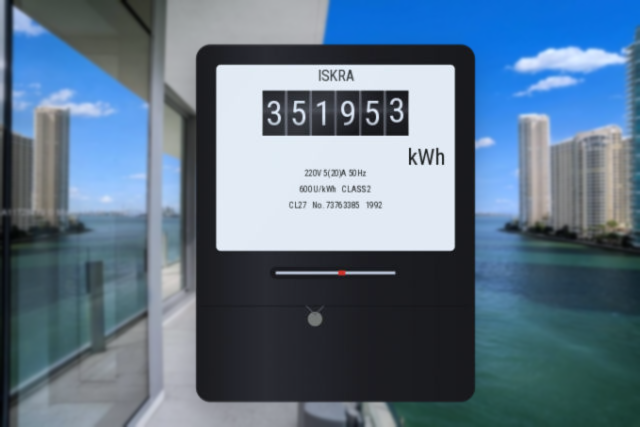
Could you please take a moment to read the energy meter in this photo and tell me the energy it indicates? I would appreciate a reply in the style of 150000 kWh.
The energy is 351953 kWh
